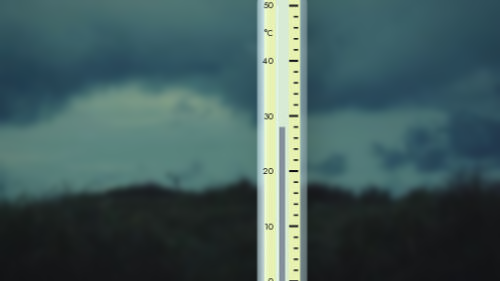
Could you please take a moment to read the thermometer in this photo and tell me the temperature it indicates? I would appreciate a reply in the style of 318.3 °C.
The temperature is 28 °C
